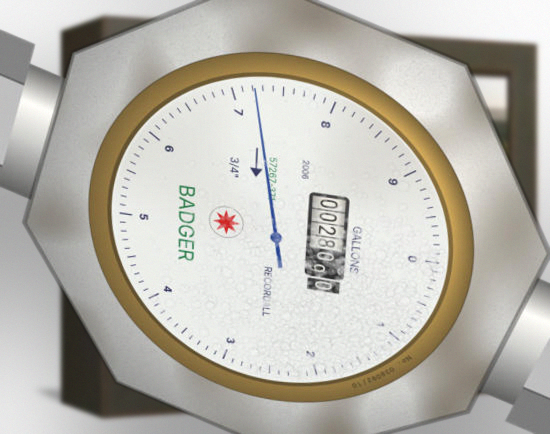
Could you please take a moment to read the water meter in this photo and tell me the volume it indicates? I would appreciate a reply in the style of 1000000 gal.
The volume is 28087.2 gal
